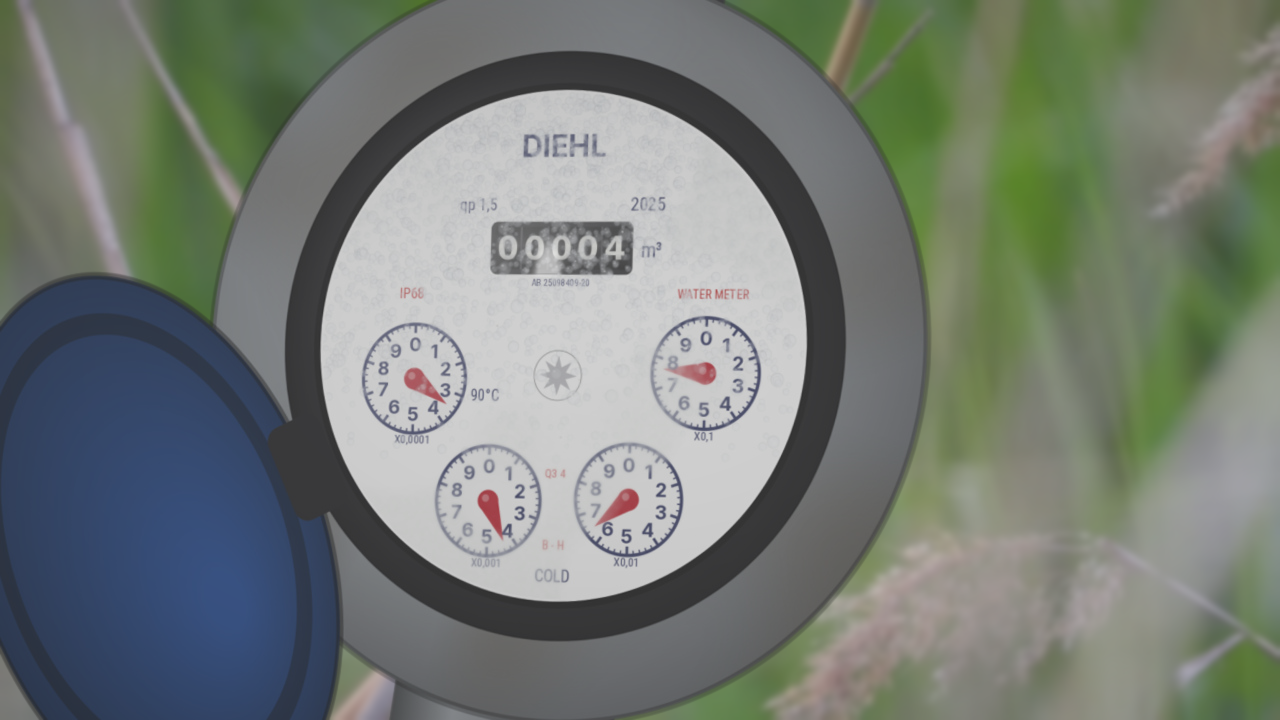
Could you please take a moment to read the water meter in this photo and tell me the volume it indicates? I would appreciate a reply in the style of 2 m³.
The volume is 4.7643 m³
